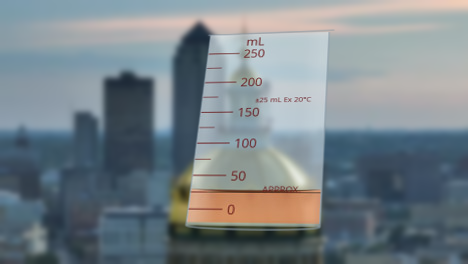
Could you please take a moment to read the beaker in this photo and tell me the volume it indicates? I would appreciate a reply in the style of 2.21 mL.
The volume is 25 mL
